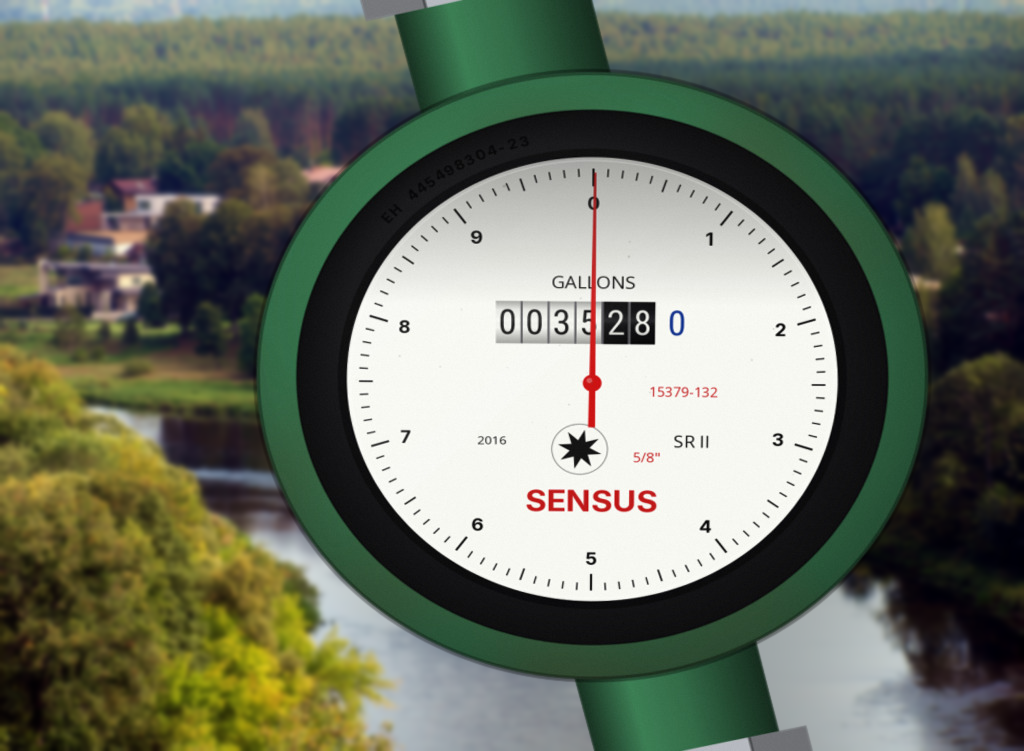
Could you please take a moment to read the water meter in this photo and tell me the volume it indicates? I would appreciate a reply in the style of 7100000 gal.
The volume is 35280.0 gal
